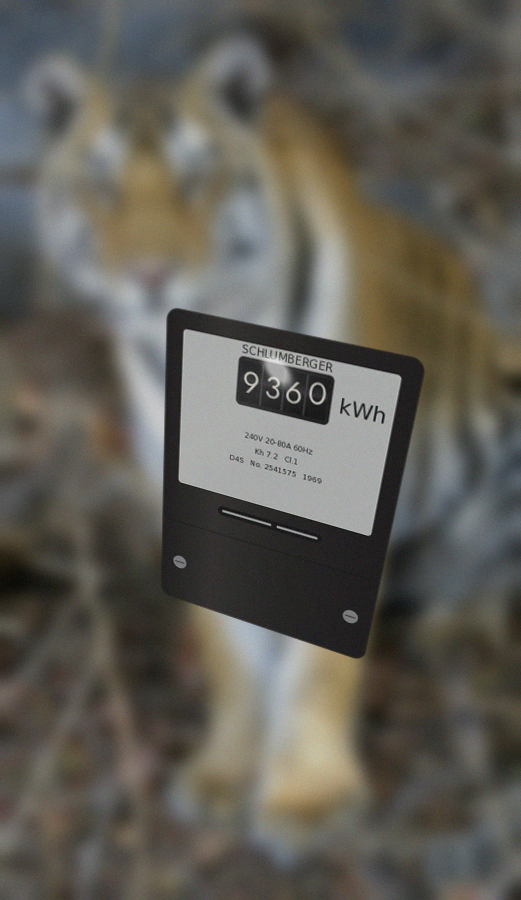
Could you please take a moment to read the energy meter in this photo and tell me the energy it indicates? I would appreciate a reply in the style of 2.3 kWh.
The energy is 9360 kWh
